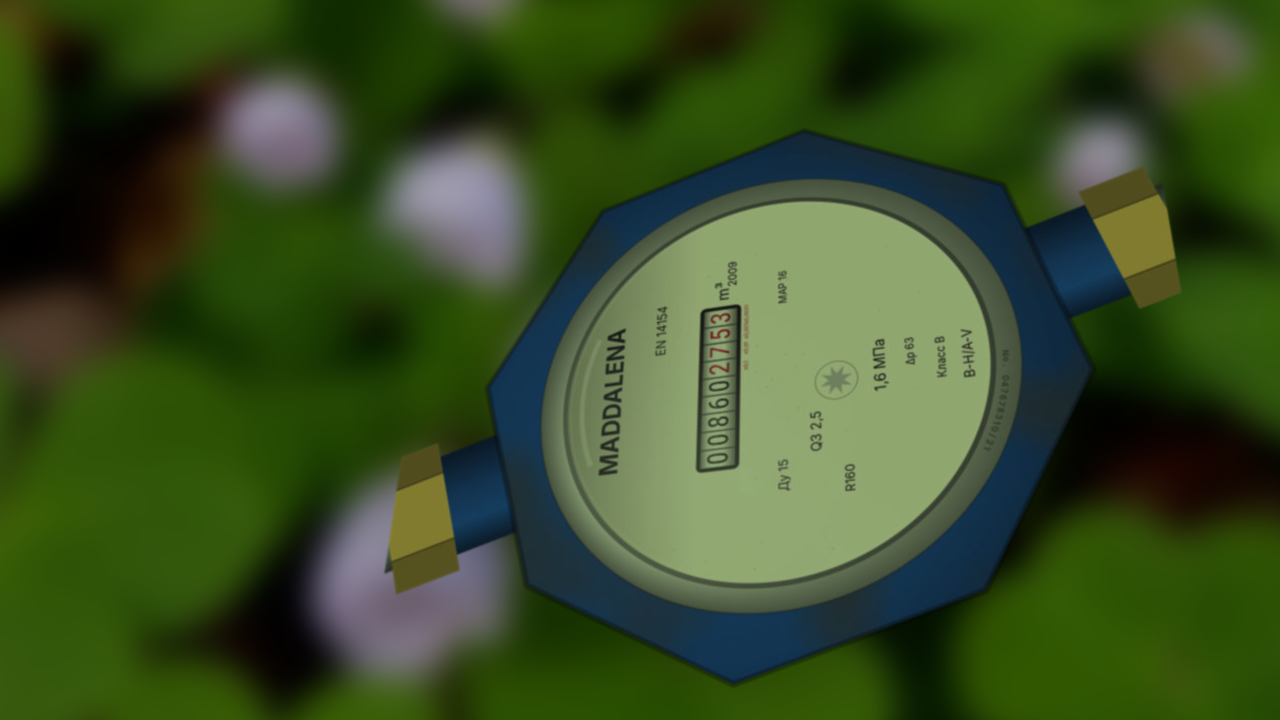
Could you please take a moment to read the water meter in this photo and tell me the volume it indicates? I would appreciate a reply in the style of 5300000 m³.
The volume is 860.2753 m³
